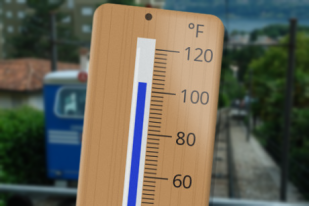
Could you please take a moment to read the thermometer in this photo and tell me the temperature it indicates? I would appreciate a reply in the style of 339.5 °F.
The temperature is 104 °F
